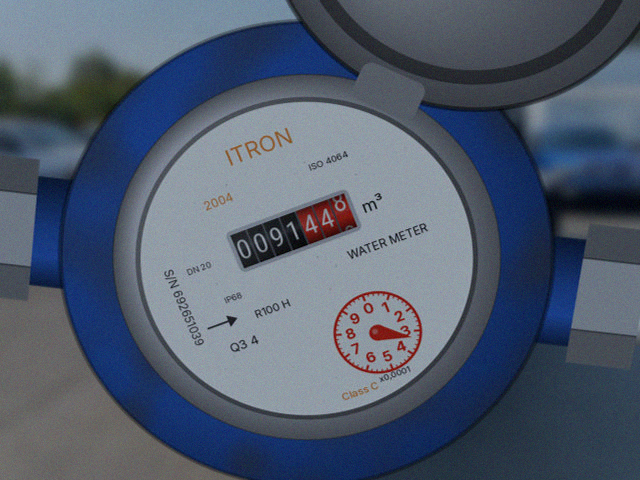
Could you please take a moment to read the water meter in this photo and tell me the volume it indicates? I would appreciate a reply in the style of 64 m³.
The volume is 91.4483 m³
